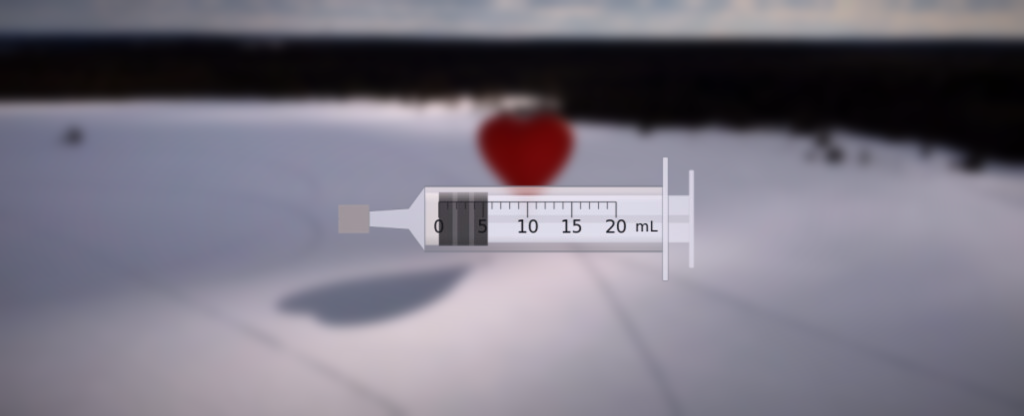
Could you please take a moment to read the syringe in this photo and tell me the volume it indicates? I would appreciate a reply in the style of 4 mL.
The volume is 0 mL
